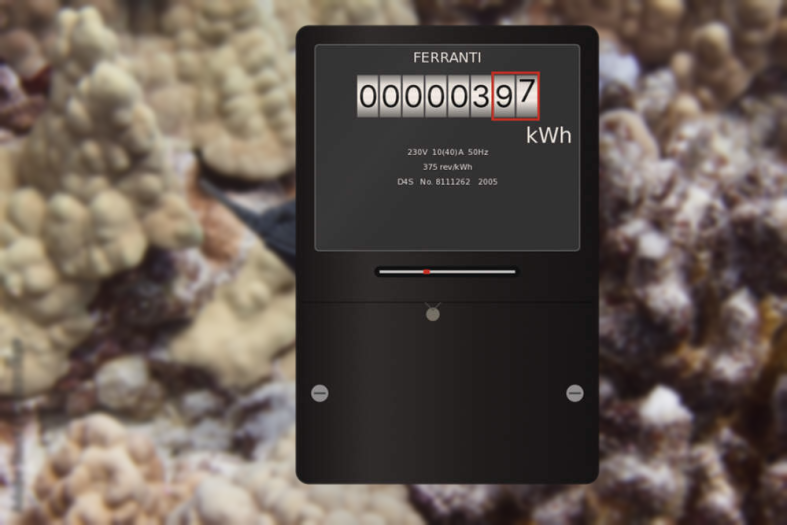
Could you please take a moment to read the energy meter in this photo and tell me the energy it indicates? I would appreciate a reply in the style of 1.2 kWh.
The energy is 3.97 kWh
